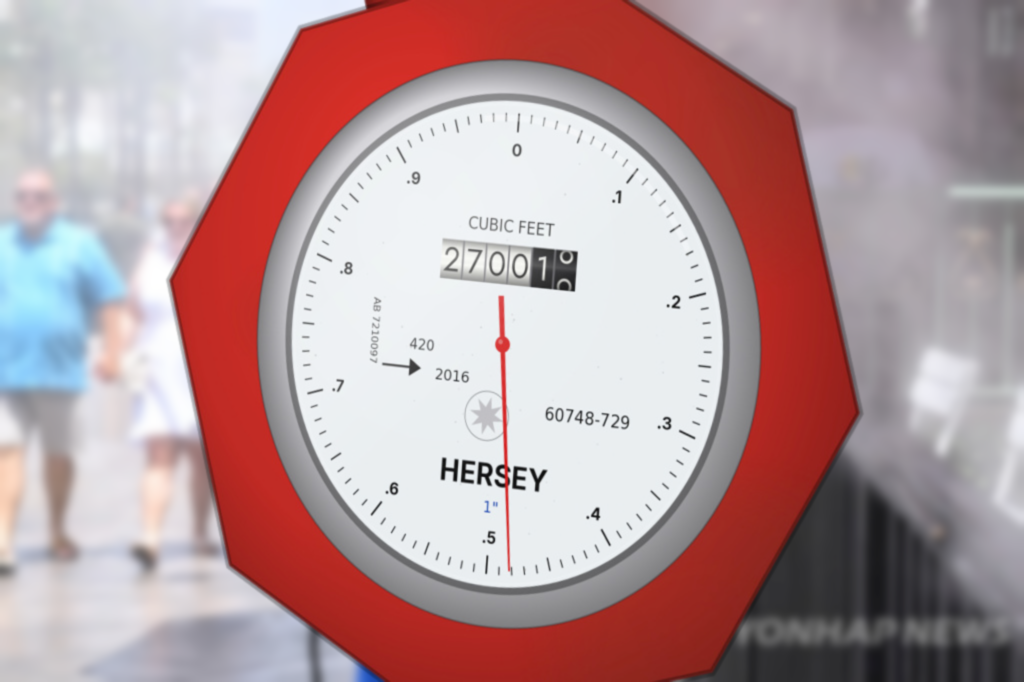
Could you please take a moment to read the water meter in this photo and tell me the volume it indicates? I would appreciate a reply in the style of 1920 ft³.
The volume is 270018.48 ft³
